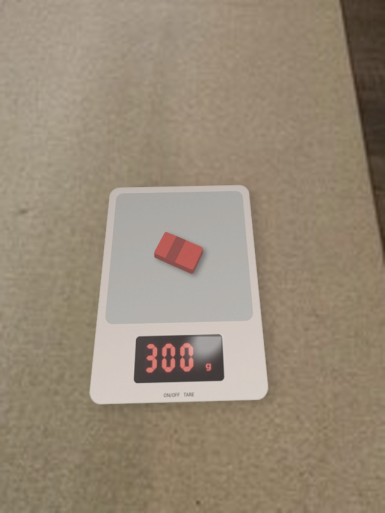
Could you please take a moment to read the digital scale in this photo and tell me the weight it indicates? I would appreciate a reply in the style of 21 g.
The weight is 300 g
